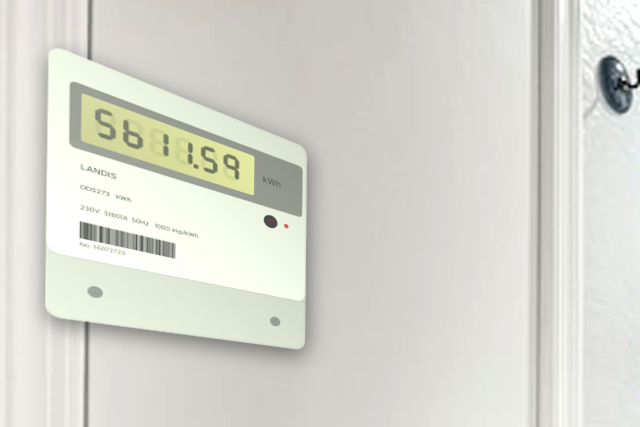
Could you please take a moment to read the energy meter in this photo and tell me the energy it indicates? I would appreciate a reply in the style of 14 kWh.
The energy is 5611.59 kWh
